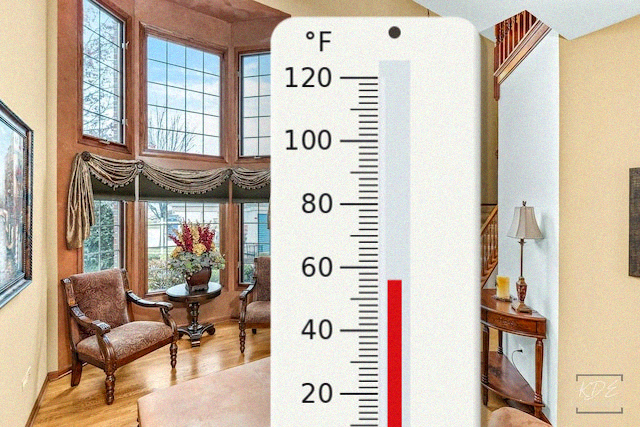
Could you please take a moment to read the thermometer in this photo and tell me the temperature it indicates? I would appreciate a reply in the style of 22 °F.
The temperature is 56 °F
